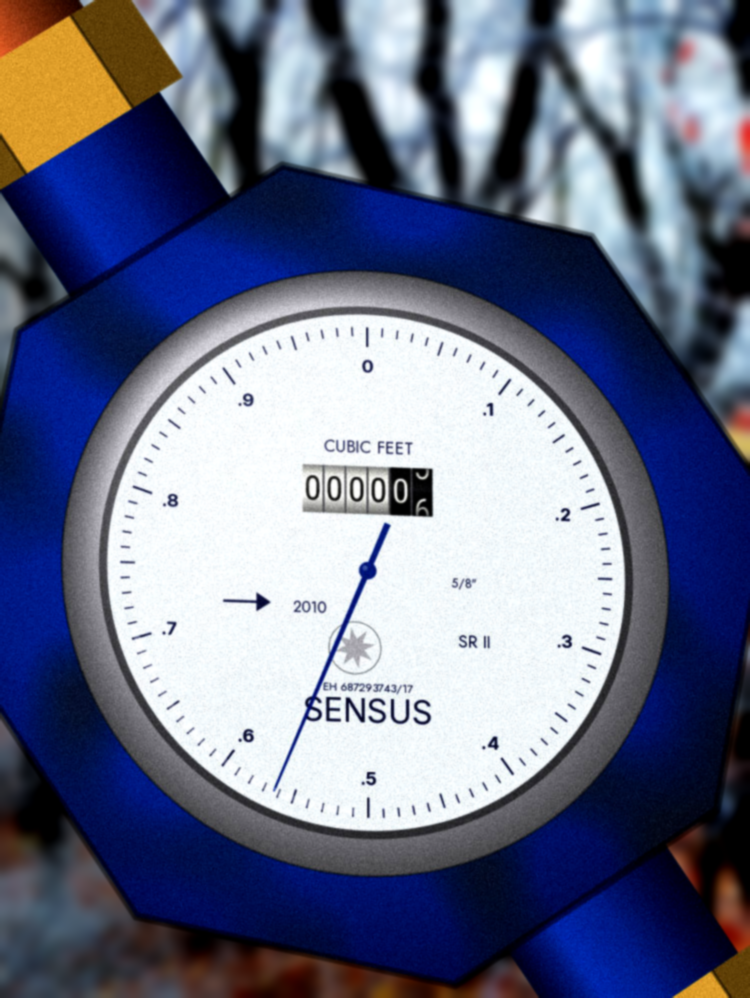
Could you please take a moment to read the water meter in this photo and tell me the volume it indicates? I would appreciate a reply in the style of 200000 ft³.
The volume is 5.56 ft³
